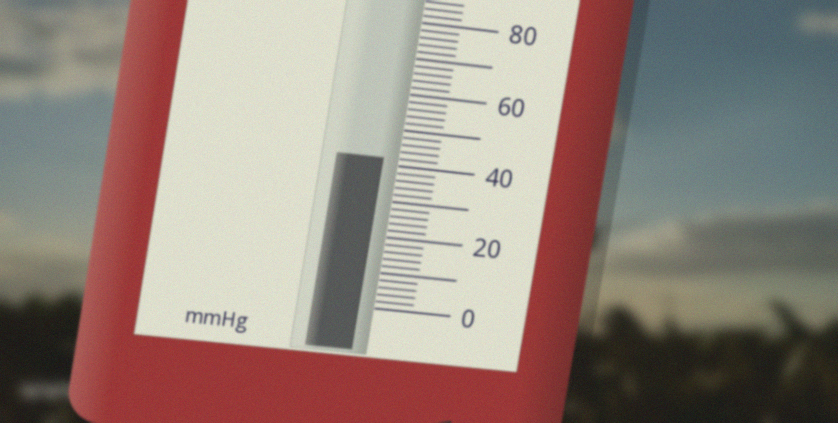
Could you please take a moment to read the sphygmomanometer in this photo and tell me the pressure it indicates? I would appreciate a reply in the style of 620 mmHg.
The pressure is 42 mmHg
